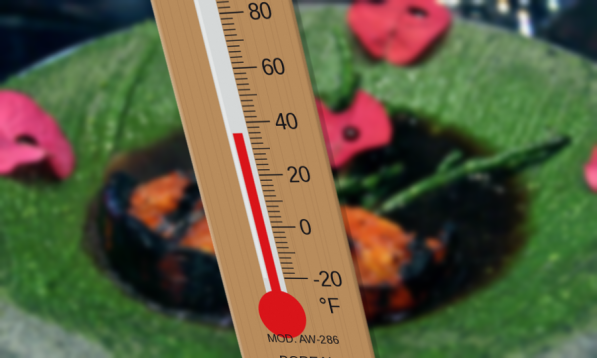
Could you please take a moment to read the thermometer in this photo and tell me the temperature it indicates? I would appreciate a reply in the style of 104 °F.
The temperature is 36 °F
